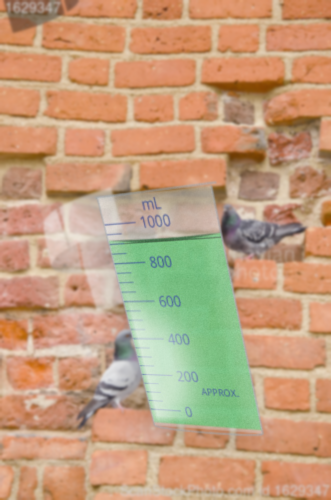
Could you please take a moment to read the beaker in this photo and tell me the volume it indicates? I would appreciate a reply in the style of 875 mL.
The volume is 900 mL
